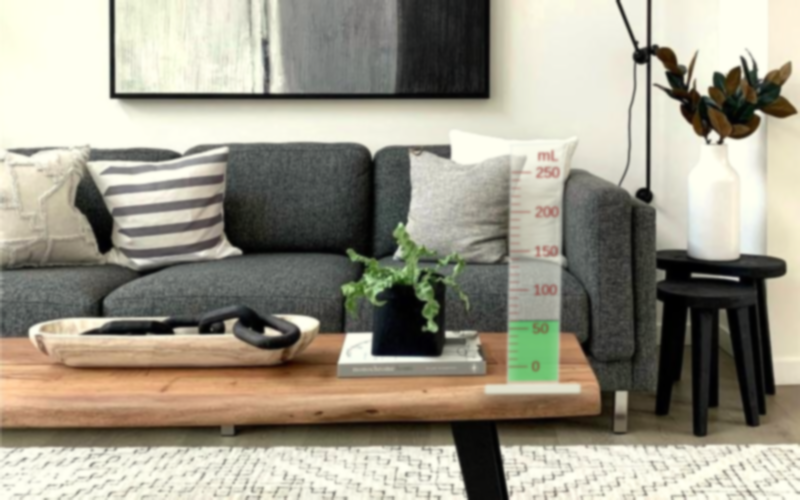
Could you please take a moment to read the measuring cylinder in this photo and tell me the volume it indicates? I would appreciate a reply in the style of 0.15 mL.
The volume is 60 mL
